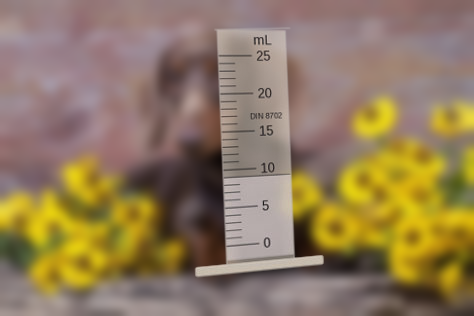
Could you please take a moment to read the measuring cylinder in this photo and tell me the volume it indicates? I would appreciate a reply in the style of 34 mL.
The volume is 9 mL
